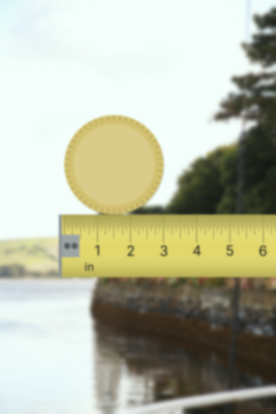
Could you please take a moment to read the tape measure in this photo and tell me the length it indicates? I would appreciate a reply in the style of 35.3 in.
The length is 3 in
